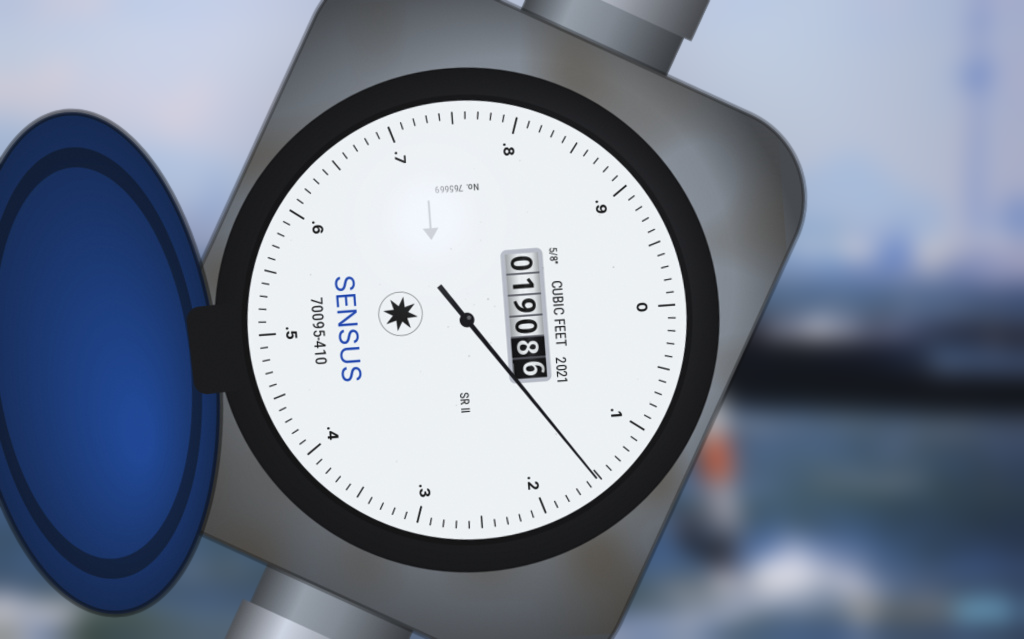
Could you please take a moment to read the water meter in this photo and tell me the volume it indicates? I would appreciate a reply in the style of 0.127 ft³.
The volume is 19086.15 ft³
